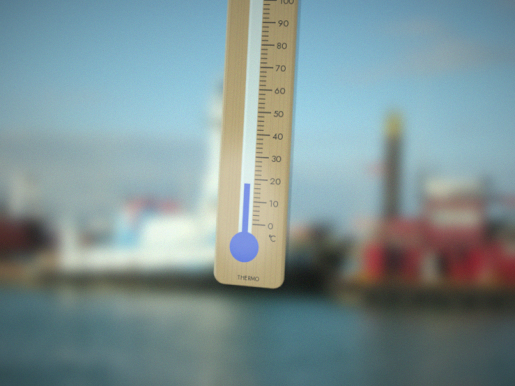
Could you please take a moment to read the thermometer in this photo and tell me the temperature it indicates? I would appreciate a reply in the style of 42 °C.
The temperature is 18 °C
